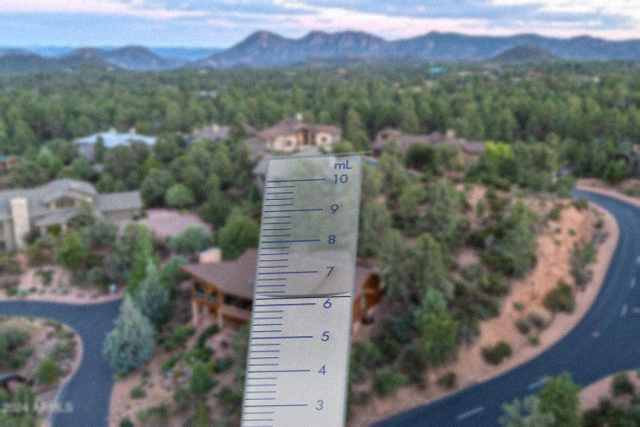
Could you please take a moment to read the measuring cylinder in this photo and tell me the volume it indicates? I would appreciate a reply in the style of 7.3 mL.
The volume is 6.2 mL
